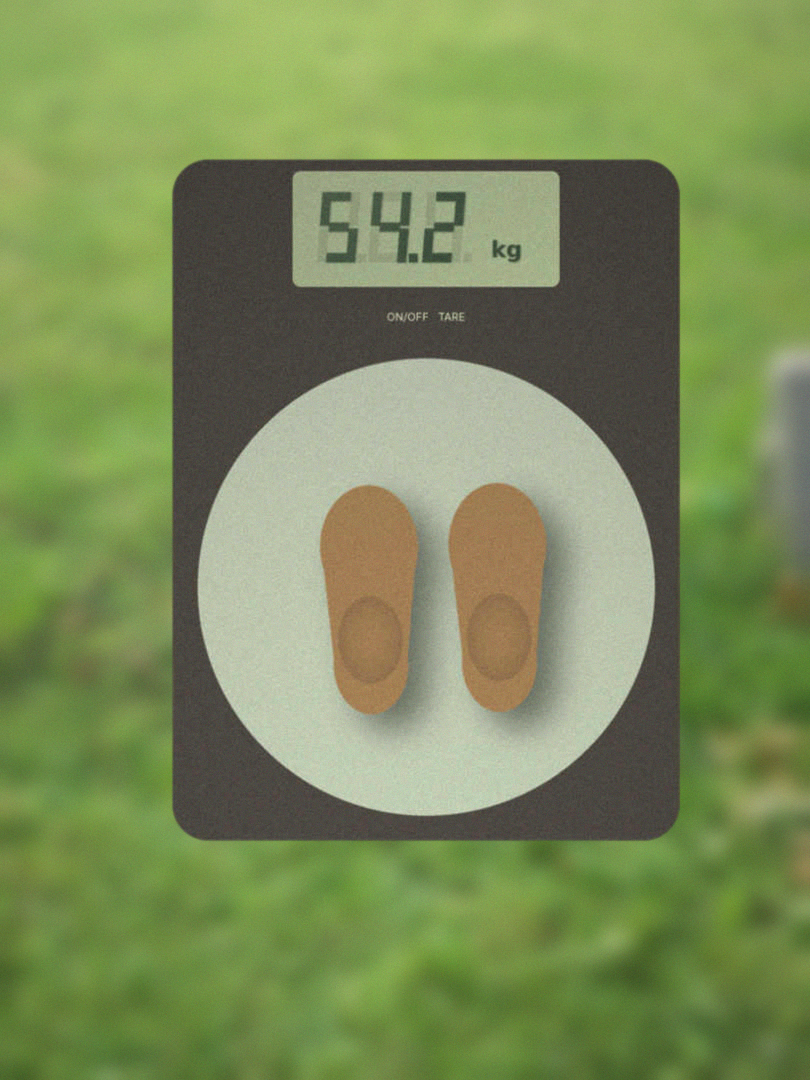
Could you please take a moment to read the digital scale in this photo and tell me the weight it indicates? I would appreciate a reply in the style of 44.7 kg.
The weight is 54.2 kg
